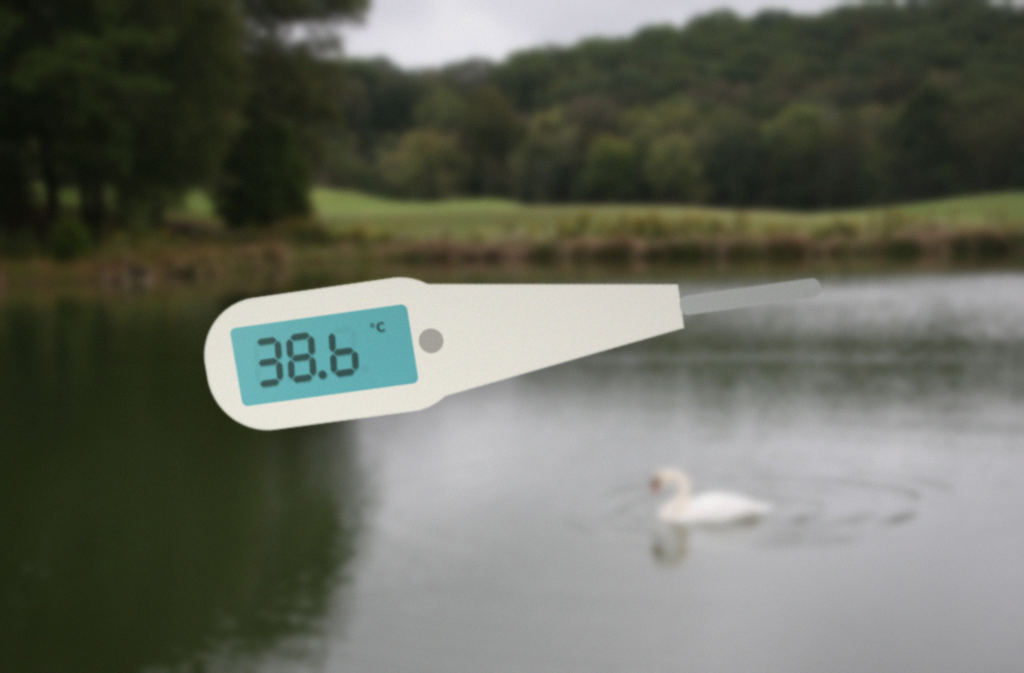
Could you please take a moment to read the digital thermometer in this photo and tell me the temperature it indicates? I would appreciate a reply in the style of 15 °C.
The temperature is 38.6 °C
